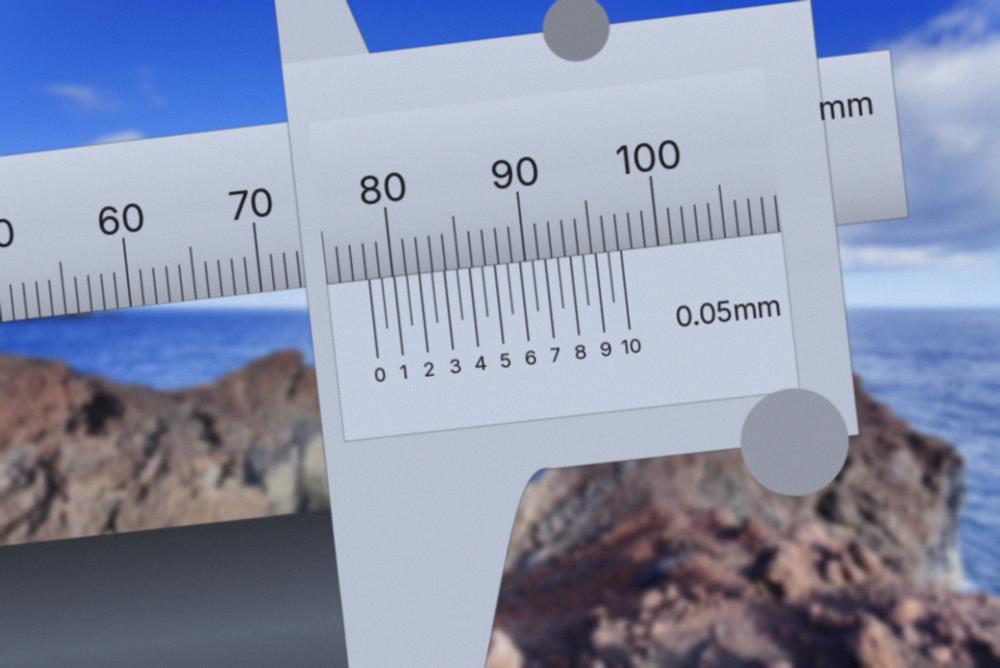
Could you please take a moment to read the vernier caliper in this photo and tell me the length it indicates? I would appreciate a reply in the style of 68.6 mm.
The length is 78.2 mm
